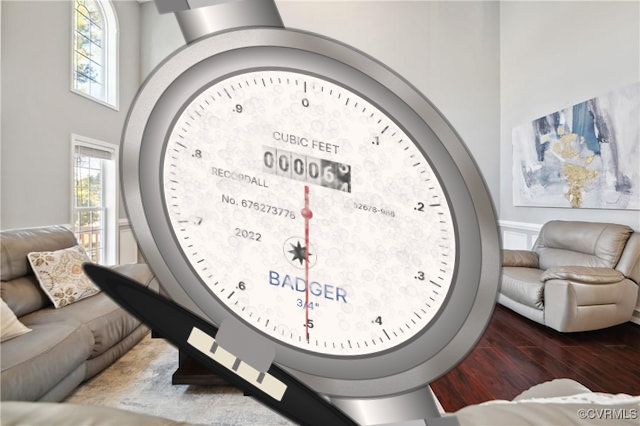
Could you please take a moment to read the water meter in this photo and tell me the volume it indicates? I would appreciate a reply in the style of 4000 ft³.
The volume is 63.50 ft³
